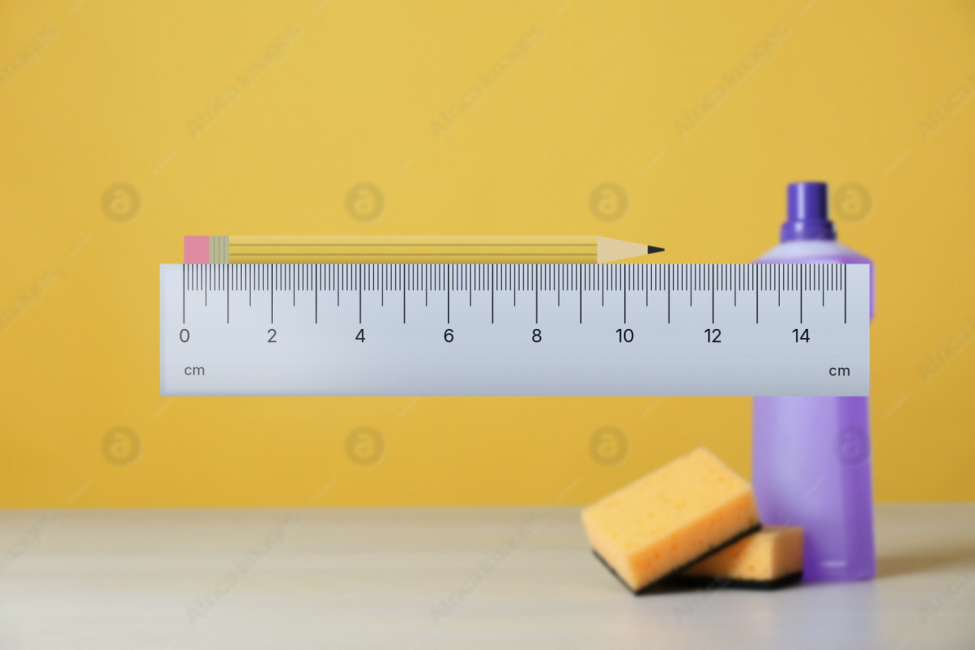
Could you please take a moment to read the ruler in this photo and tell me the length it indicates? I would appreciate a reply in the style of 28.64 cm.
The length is 10.9 cm
